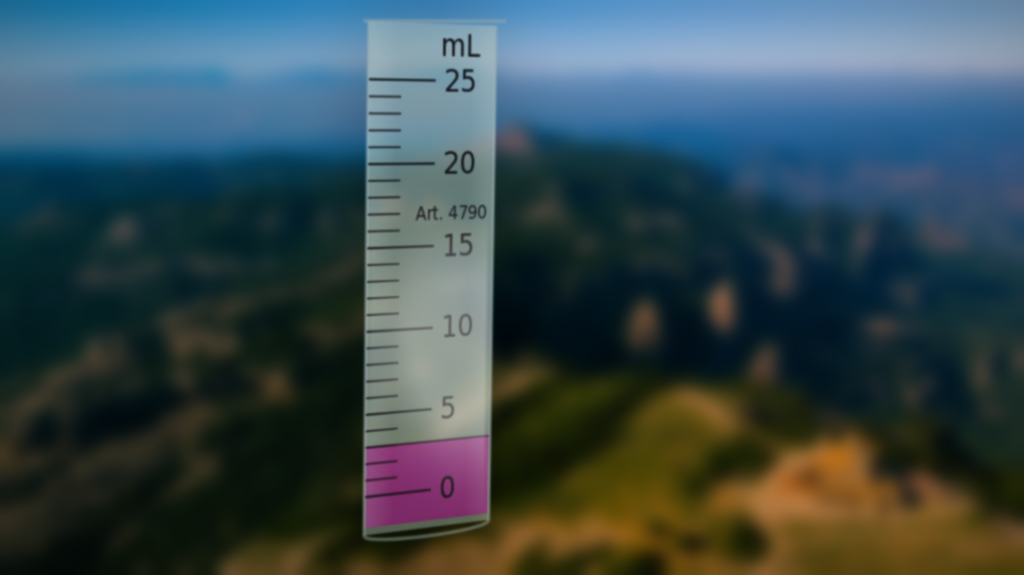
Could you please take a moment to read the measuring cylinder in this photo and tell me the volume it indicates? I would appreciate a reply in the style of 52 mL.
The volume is 3 mL
